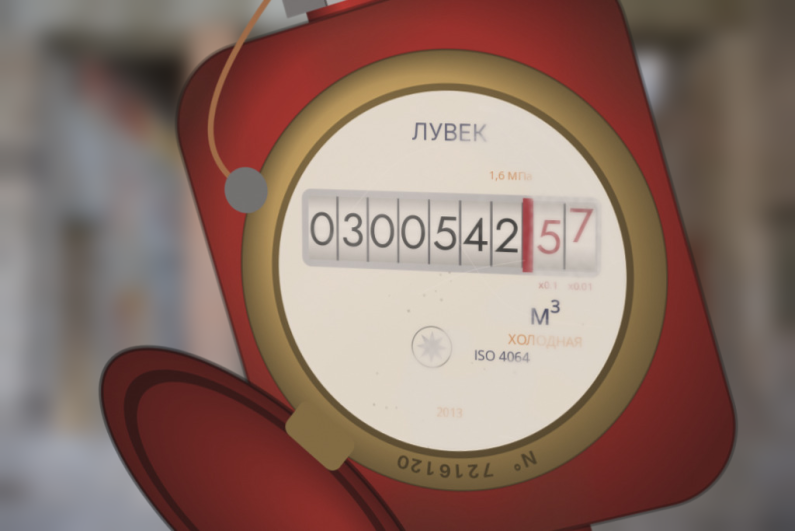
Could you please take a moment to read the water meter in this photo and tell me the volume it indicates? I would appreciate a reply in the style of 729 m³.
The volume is 300542.57 m³
